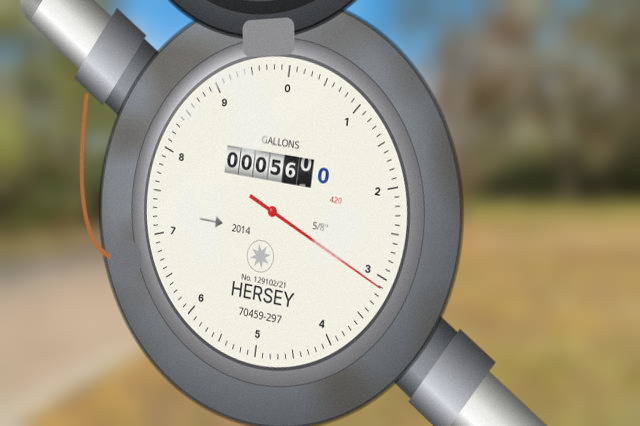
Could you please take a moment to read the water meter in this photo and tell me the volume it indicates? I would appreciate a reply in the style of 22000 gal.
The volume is 5603.1 gal
